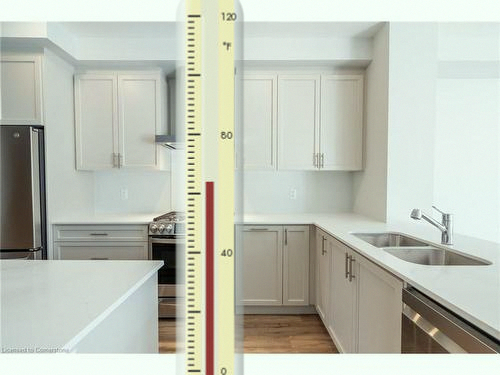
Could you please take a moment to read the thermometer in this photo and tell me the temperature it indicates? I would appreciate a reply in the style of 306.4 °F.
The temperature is 64 °F
